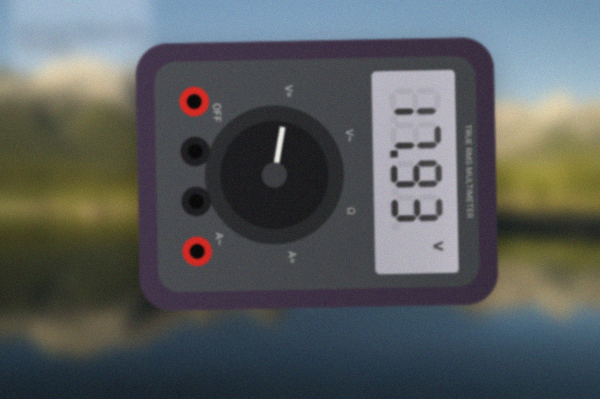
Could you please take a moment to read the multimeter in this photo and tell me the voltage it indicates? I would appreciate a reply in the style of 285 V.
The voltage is 17.93 V
